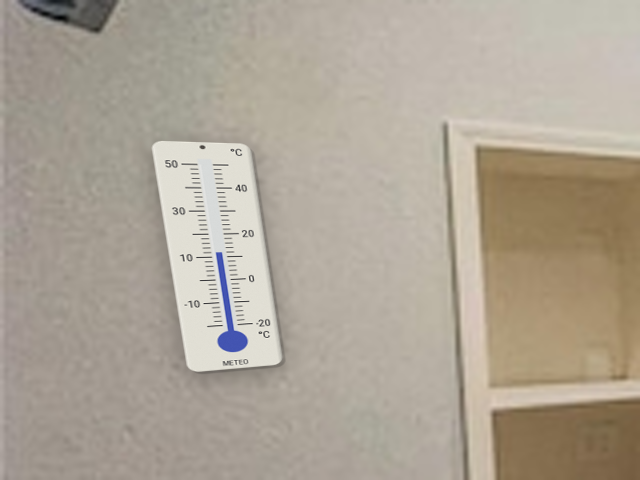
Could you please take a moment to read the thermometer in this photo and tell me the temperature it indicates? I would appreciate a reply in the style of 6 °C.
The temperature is 12 °C
